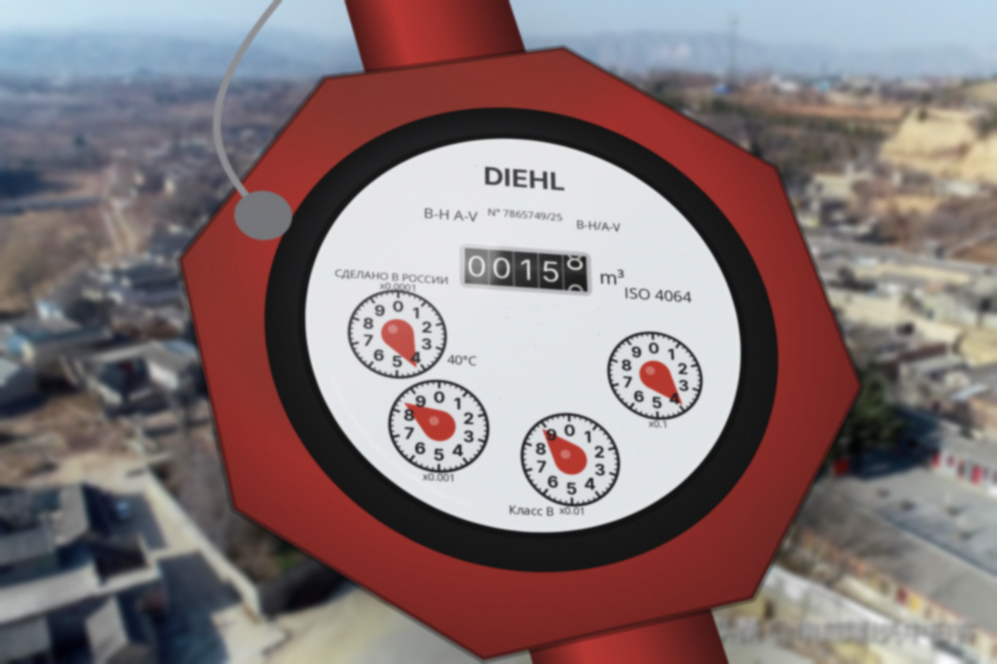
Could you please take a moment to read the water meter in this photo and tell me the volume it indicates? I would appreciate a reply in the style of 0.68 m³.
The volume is 158.3884 m³
